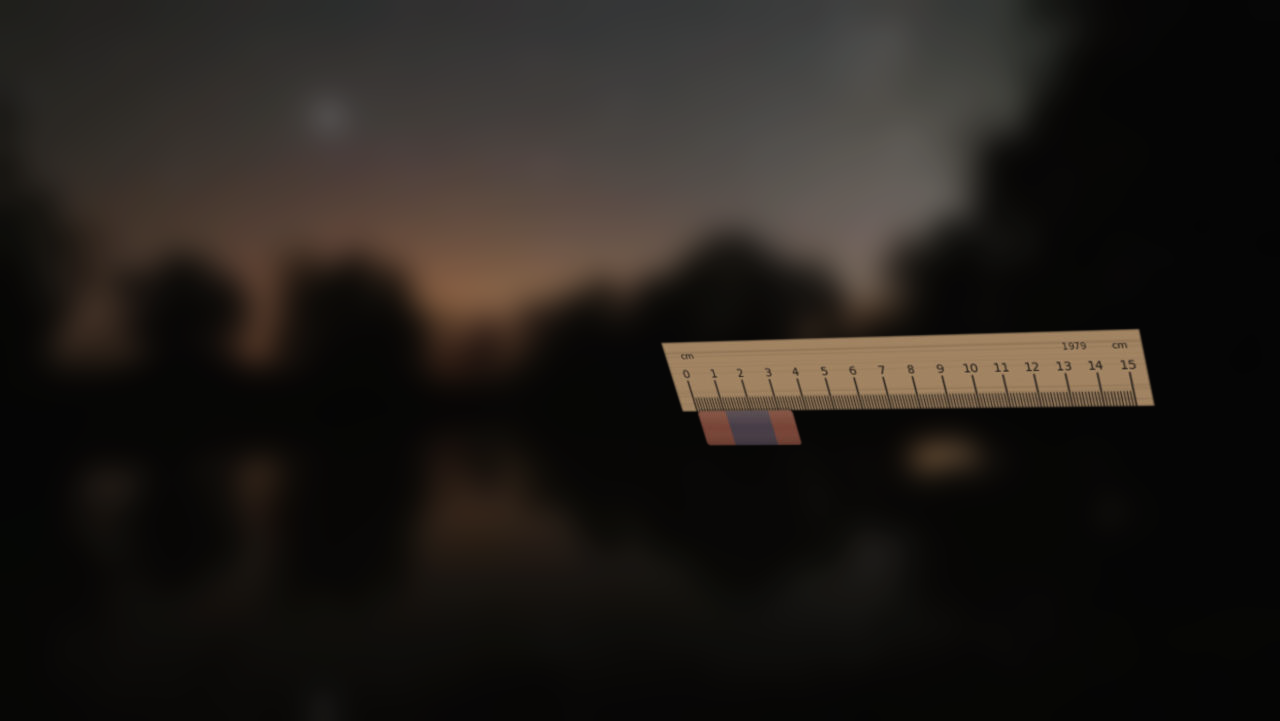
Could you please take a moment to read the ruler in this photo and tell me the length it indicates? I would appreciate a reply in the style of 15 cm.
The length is 3.5 cm
